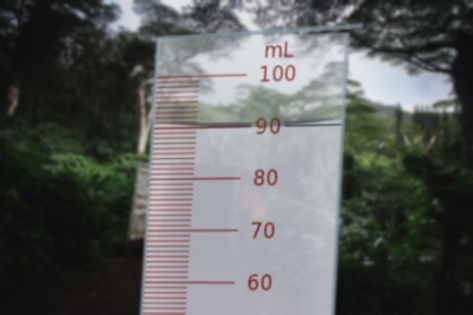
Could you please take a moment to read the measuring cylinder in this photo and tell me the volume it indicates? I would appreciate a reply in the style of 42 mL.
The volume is 90 mL
